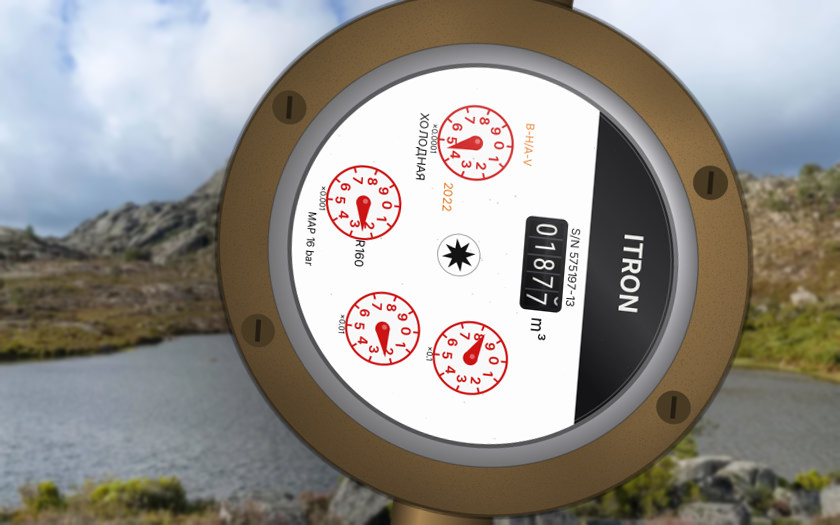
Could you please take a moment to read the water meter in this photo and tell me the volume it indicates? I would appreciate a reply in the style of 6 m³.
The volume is 1876.8224 m³
